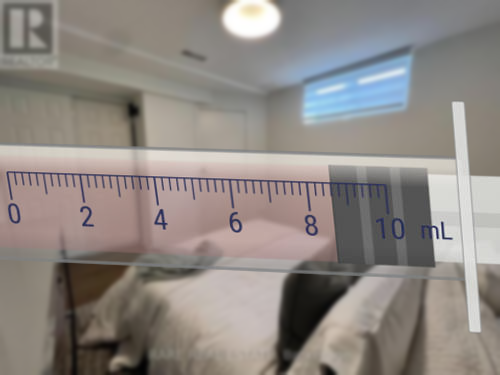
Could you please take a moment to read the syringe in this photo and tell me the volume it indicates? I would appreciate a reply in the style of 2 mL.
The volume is 8.6 mL
